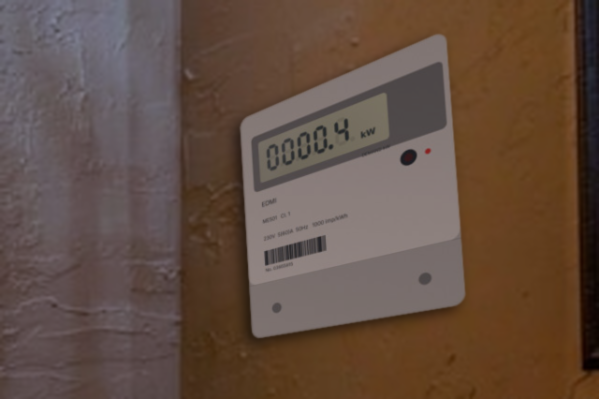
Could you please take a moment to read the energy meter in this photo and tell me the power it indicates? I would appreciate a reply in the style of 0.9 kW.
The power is 0.4 kW
